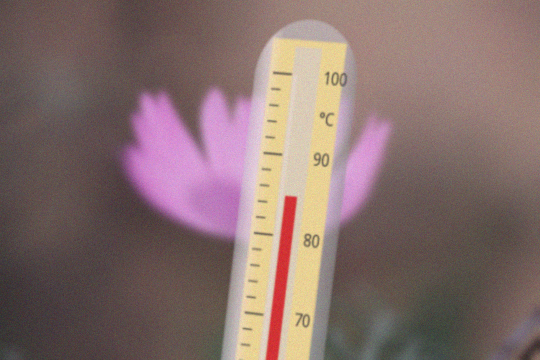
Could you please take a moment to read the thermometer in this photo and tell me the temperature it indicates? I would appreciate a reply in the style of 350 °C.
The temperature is 85 °C
